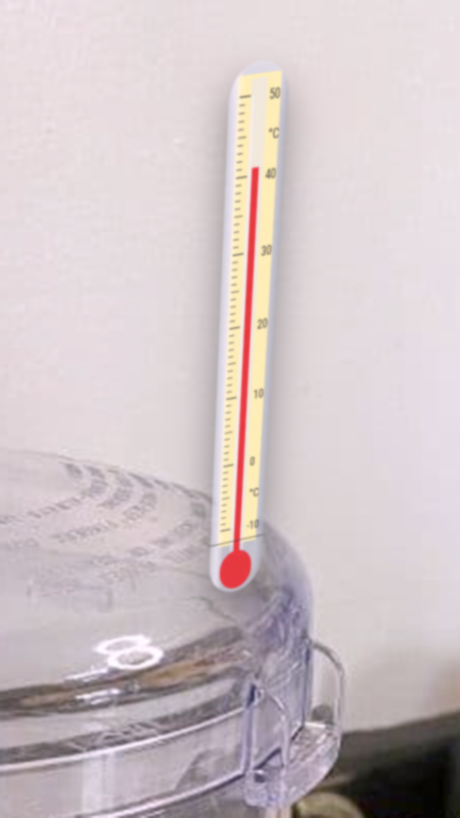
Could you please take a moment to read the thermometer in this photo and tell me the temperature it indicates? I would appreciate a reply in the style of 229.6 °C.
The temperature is 41 °C
